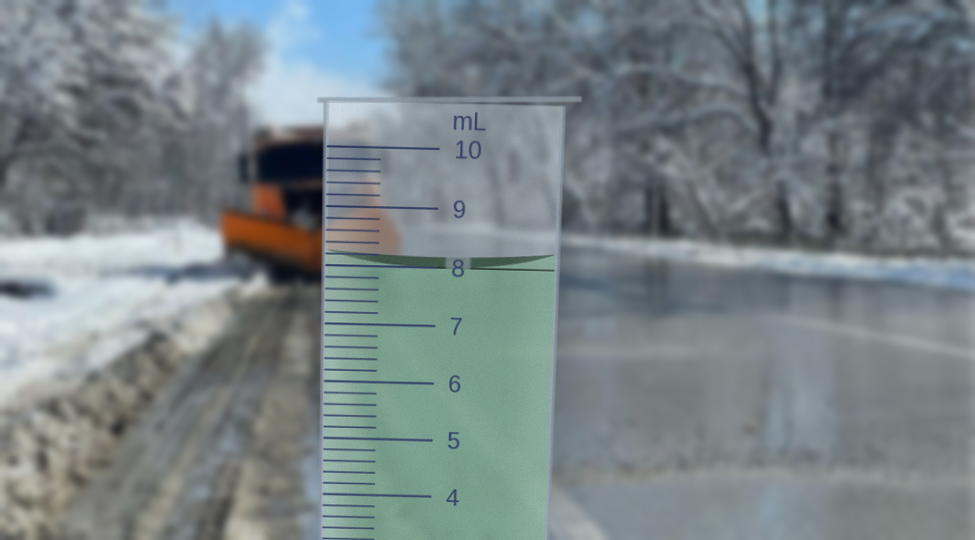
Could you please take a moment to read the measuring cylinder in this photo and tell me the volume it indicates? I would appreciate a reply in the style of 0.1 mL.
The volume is 8 mL
